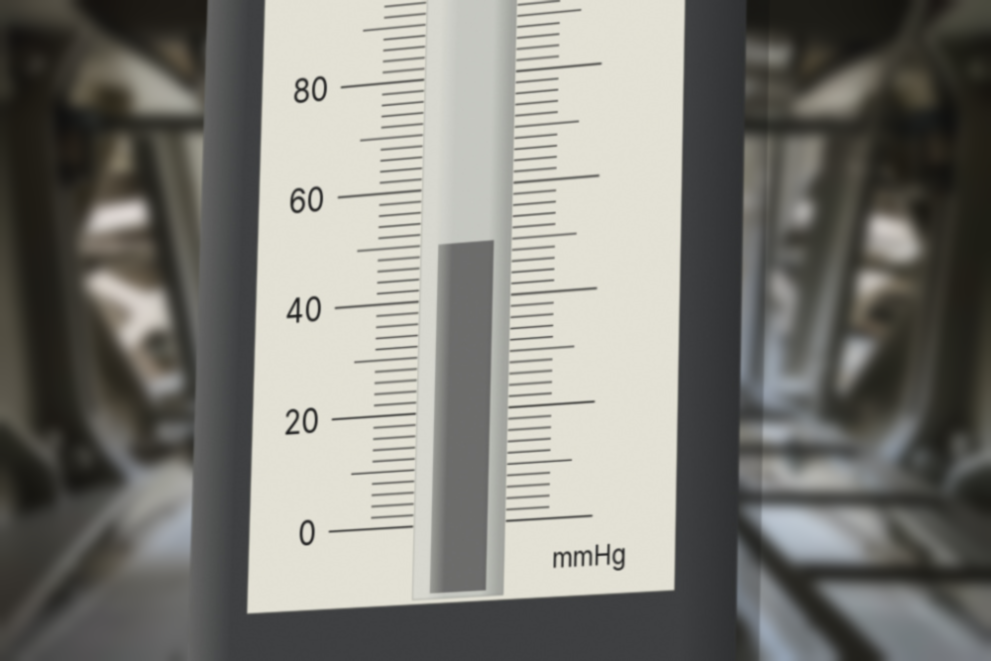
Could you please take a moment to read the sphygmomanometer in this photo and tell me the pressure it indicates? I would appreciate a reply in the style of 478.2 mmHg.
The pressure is 50 mmHg
